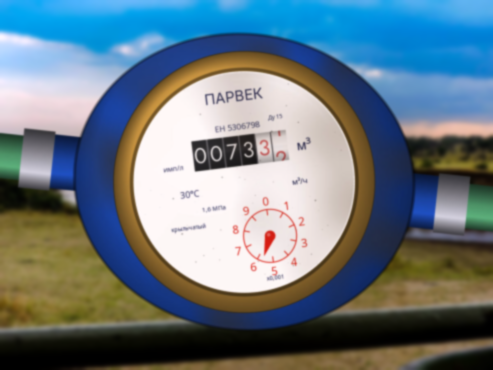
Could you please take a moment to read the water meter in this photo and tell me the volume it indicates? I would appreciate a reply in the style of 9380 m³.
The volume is 73.315 m³
